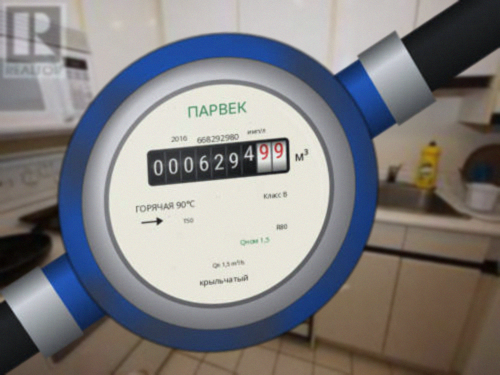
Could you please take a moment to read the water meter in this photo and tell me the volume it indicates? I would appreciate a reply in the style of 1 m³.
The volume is 6294.99 m³
